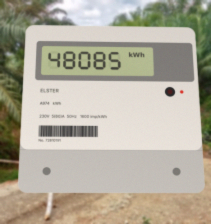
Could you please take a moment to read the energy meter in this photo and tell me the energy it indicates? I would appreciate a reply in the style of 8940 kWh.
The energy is 48085 kWh
